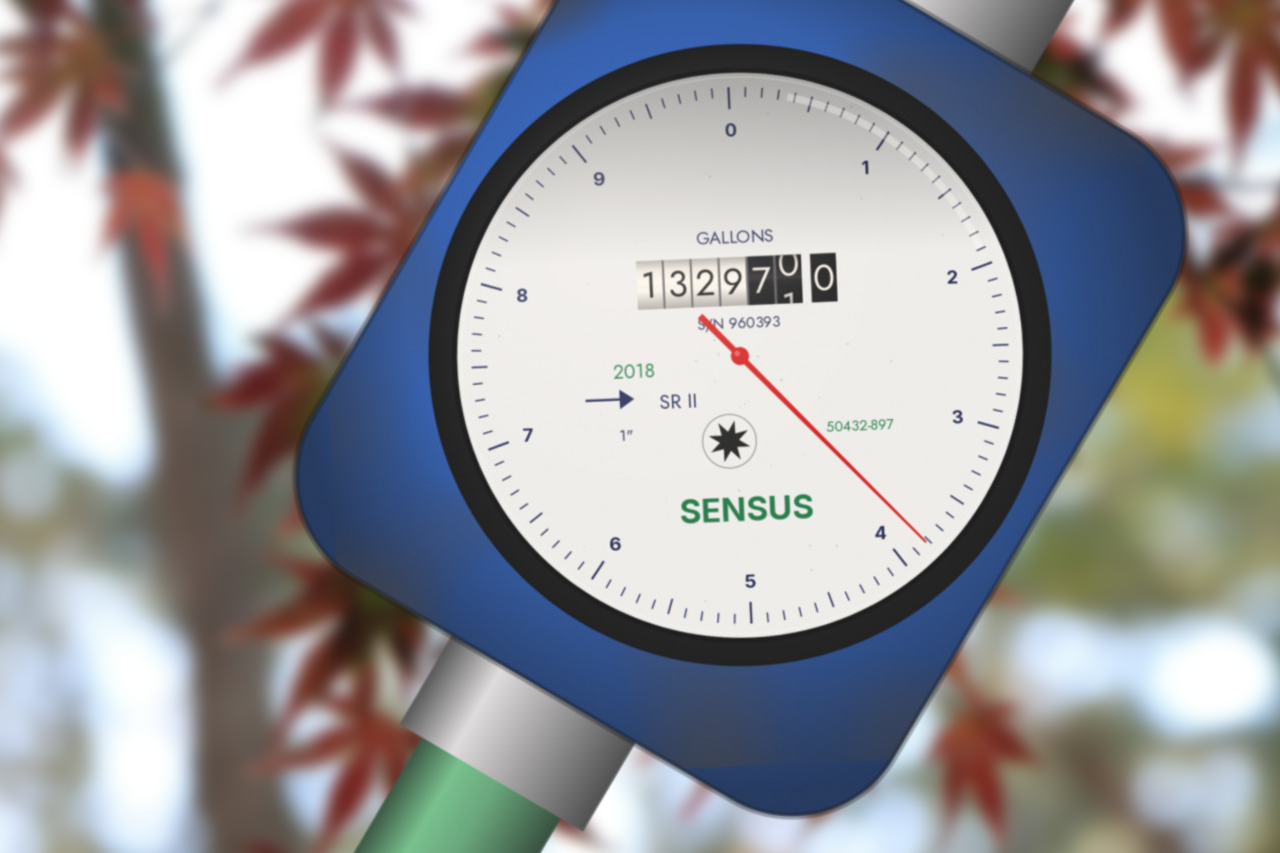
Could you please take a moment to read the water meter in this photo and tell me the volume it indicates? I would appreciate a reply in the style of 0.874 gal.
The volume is 1329703.8 gal
